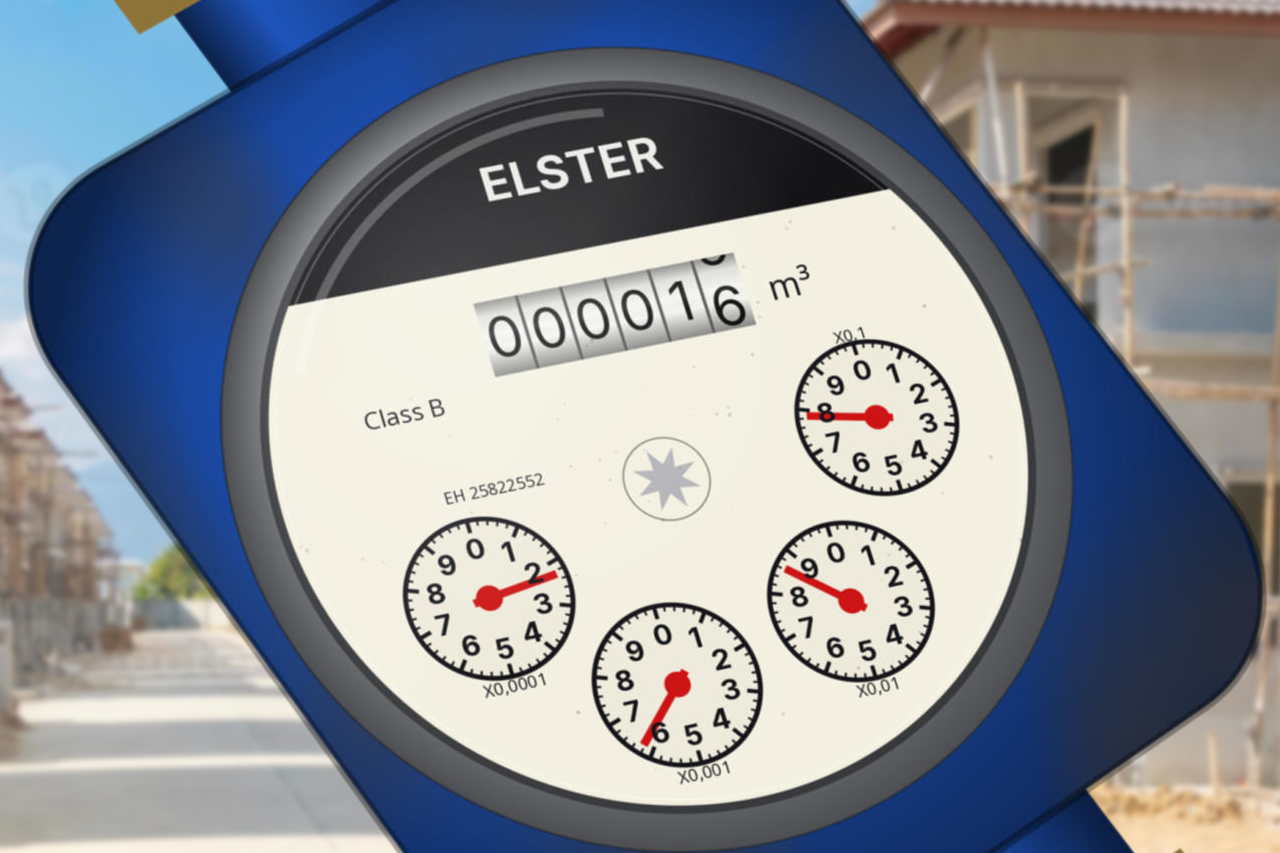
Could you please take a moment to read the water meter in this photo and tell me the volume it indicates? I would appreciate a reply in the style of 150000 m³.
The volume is 15.7862 m³
